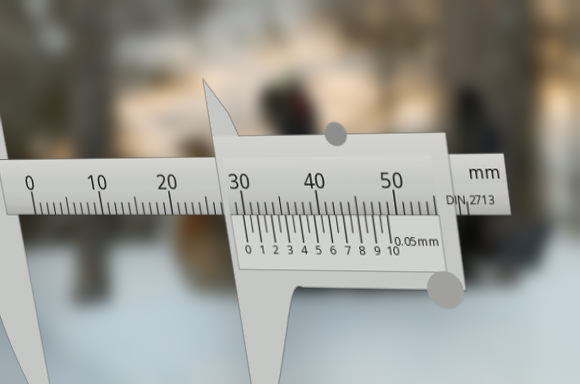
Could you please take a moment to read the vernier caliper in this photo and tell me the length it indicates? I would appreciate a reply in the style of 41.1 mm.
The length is 29.8 mm
